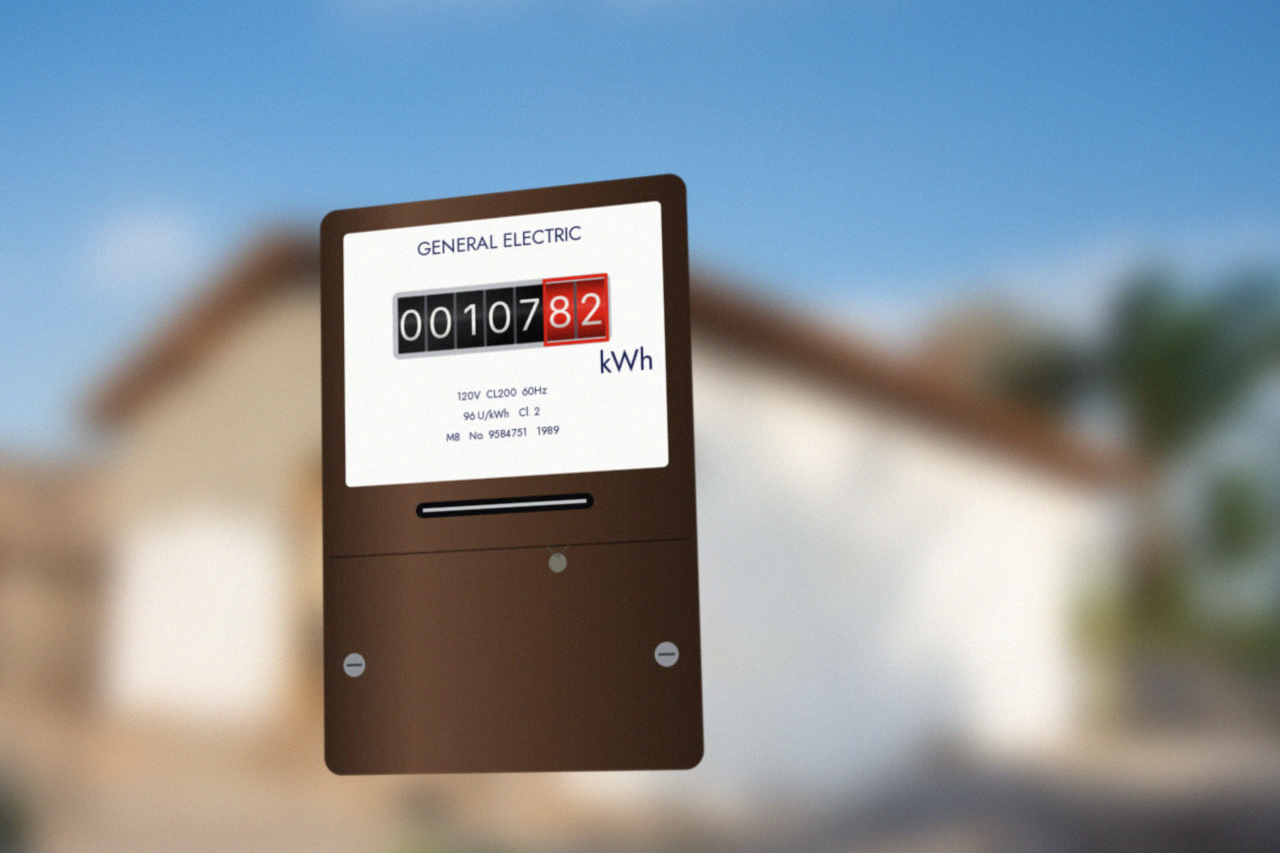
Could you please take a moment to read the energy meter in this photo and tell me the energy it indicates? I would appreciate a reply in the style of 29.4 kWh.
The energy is 107.82 kWh
